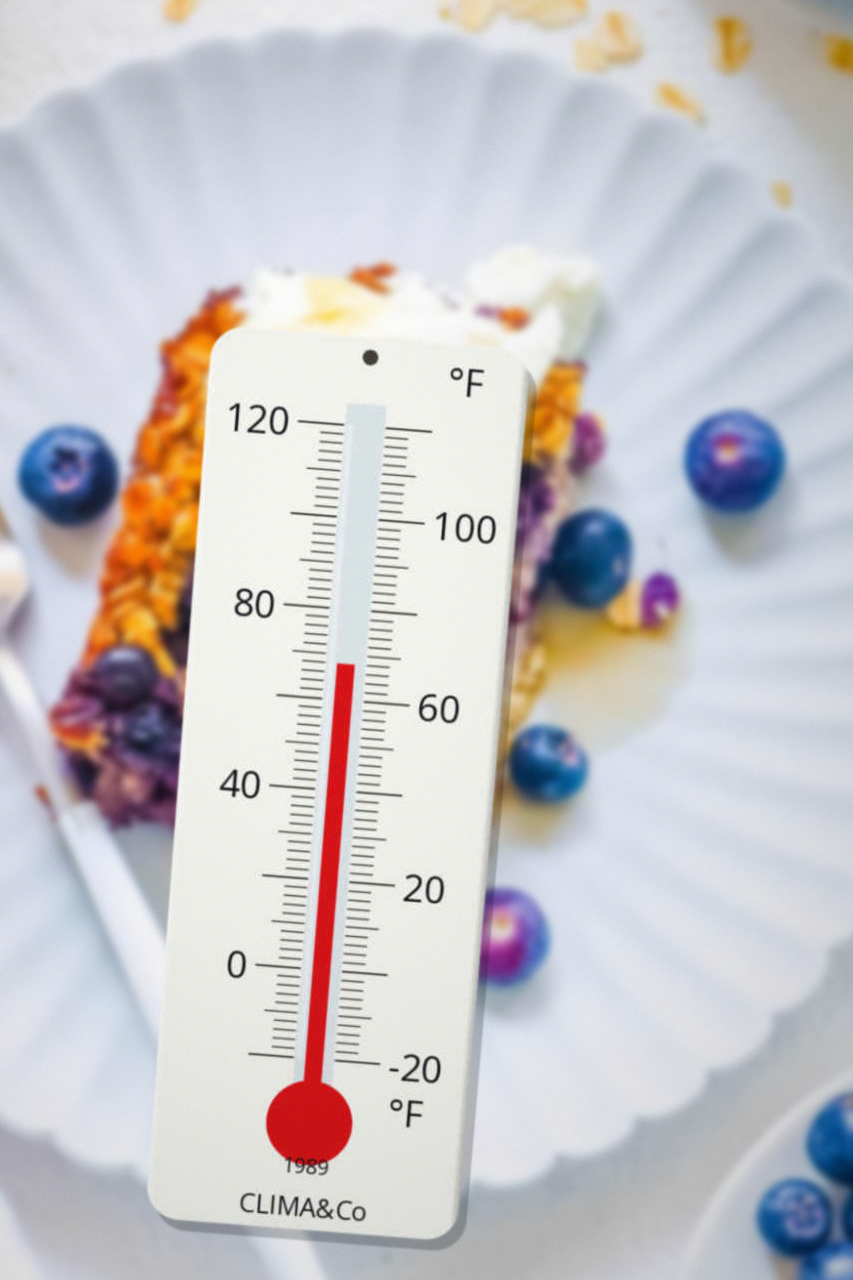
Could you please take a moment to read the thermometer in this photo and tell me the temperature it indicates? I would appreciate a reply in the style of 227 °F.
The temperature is 68 °F
